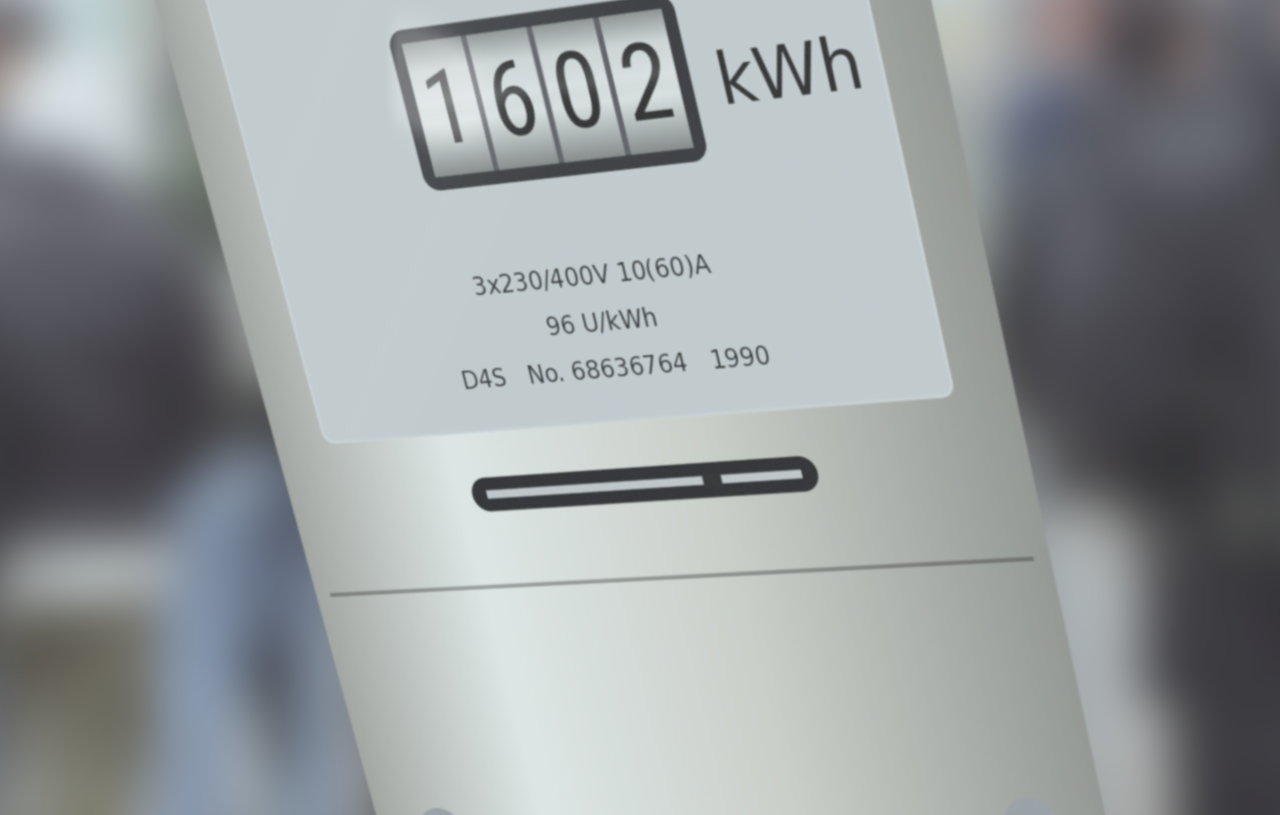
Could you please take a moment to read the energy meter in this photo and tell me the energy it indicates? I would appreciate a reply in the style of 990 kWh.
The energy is 1602 kWh
